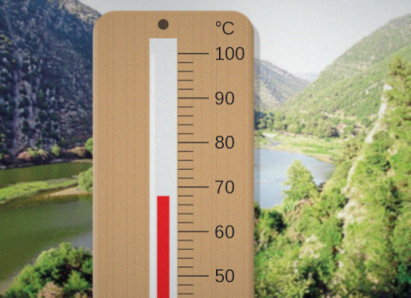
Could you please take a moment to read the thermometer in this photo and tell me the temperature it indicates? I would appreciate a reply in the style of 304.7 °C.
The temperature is 68 °C
